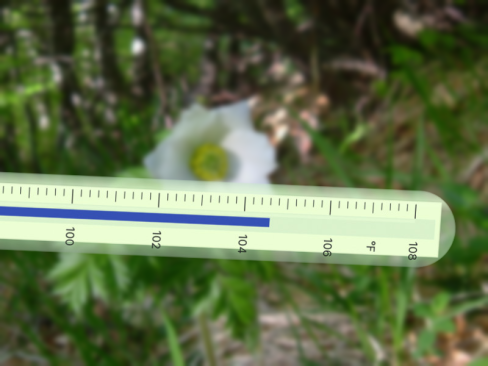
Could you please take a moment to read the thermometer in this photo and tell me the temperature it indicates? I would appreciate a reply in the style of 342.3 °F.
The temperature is 104.6 °F
